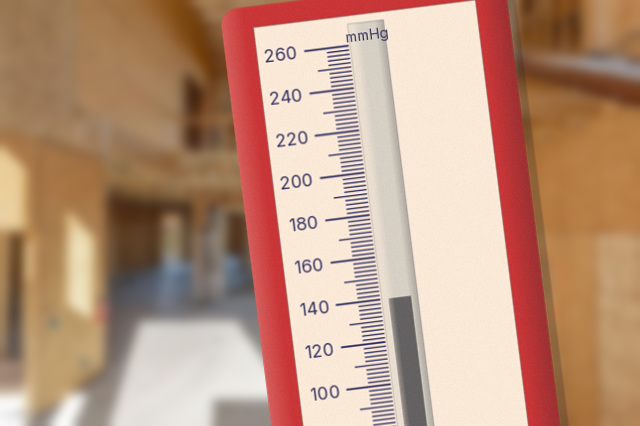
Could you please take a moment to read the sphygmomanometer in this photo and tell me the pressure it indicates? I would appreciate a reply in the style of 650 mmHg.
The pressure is 140 mmHg
